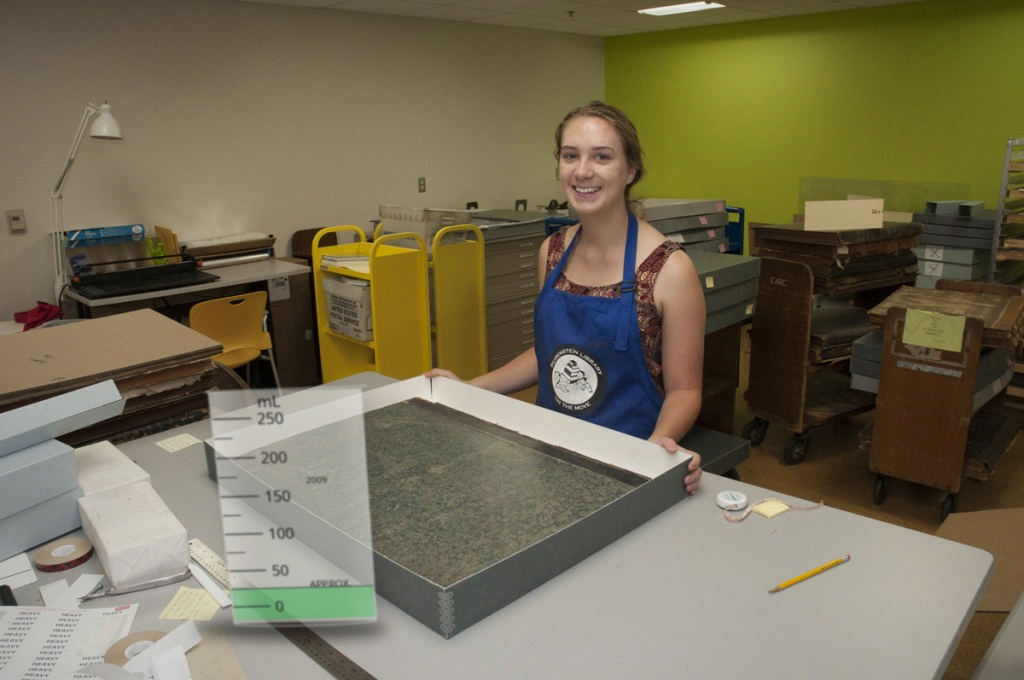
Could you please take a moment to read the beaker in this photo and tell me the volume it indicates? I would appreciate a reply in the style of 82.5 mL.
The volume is 25 mL
